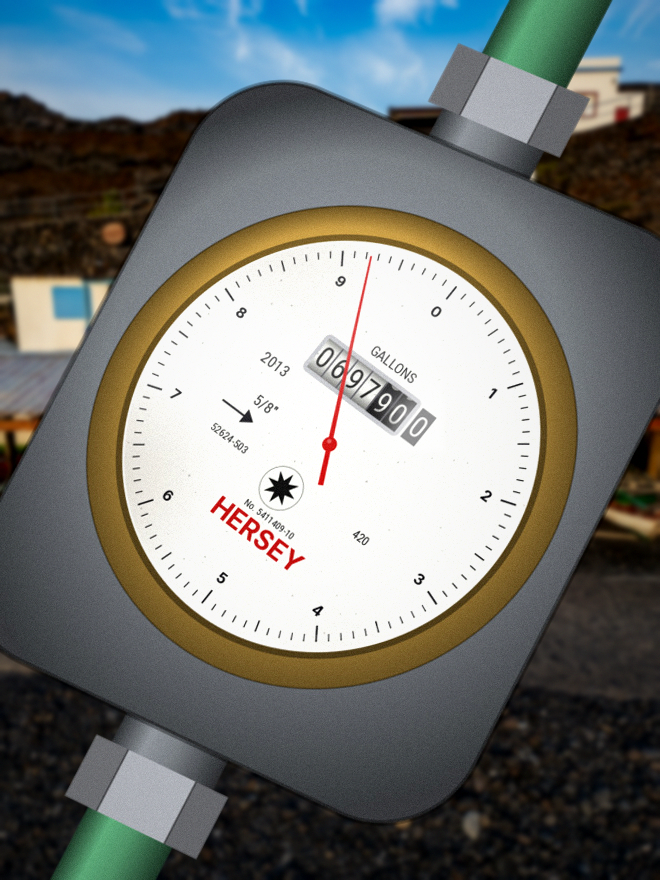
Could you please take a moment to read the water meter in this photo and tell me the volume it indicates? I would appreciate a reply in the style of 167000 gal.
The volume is 697899.2 gal
